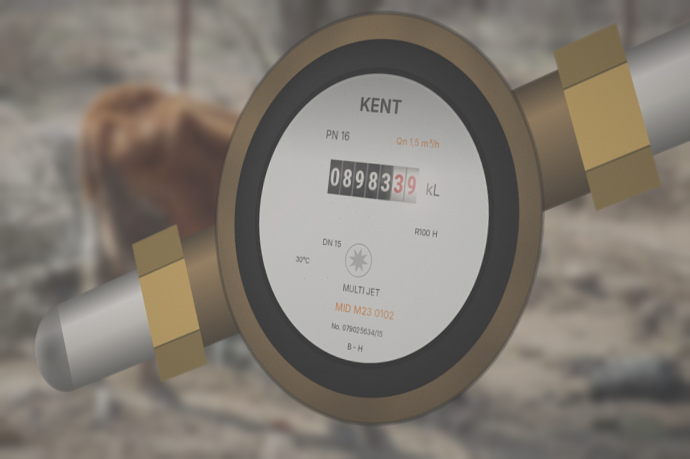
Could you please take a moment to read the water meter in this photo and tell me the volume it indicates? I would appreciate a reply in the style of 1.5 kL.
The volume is 8983.39 kL
